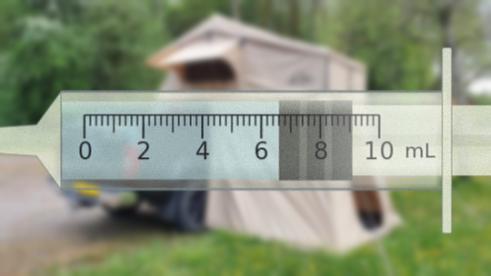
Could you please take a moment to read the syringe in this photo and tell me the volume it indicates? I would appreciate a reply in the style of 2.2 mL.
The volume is 6.6 mL
